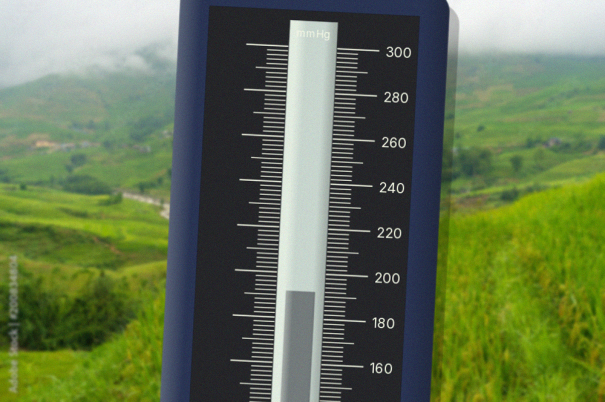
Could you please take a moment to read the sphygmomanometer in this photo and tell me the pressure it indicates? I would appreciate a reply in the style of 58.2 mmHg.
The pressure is 192 mmHg
